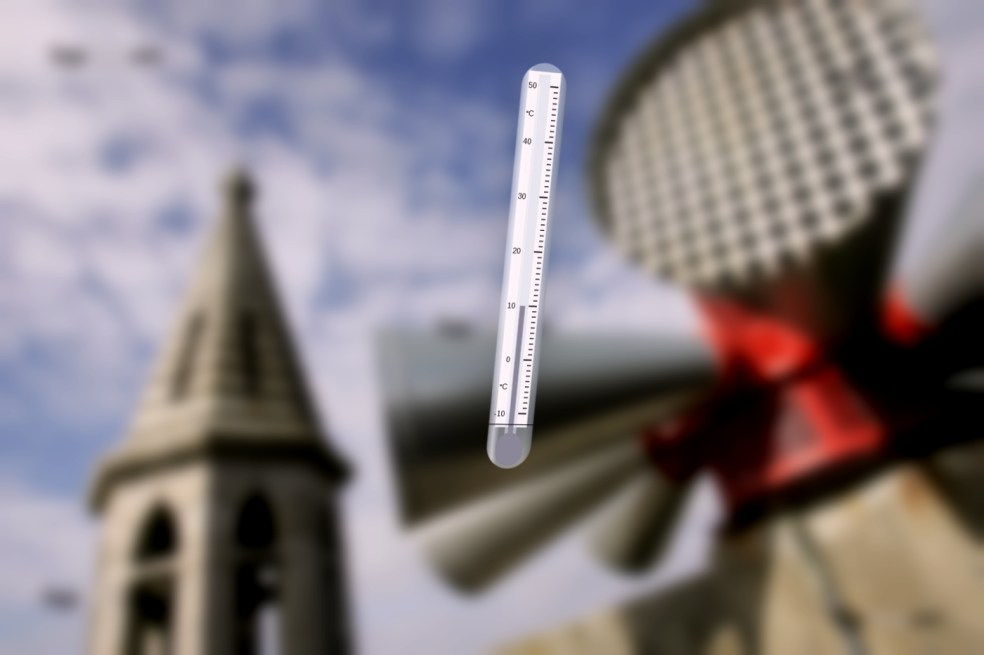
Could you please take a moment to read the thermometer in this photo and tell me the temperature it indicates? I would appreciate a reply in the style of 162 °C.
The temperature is 10 °C
